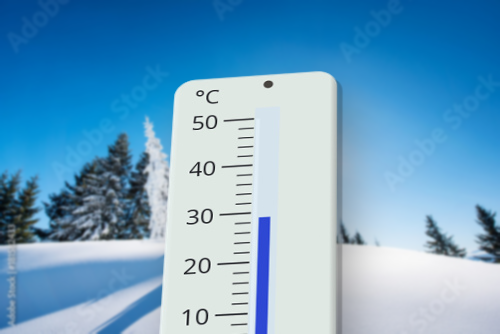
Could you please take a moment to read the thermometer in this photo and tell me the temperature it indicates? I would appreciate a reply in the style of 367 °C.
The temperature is 29 °C
